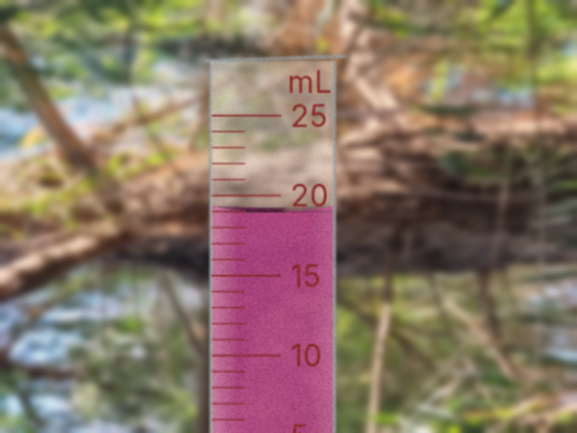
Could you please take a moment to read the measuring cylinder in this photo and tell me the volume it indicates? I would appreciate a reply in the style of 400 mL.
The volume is 19 mL
